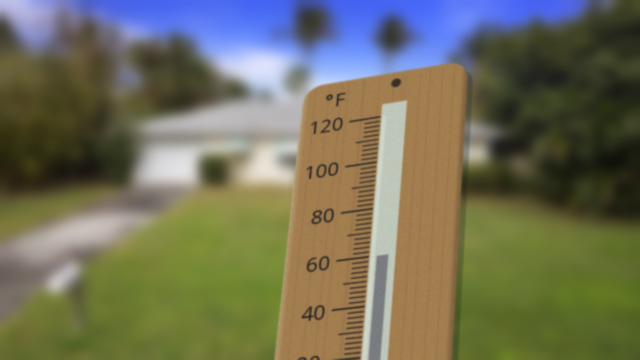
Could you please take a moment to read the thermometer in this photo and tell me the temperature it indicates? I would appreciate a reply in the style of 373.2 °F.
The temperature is 60 °F
